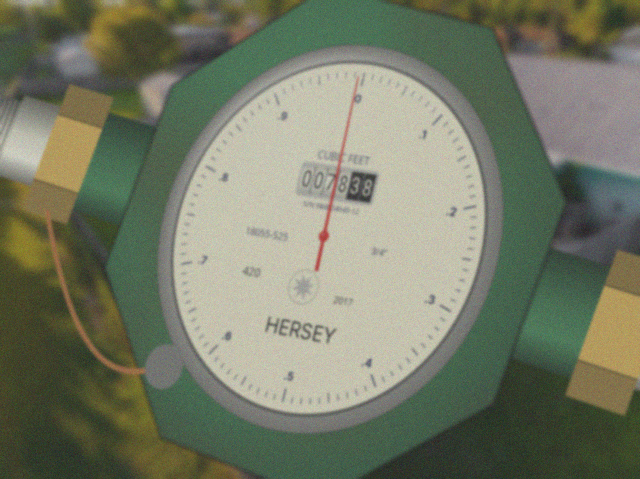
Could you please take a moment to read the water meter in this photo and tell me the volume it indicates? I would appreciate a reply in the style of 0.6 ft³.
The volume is 7837.99 ft³
